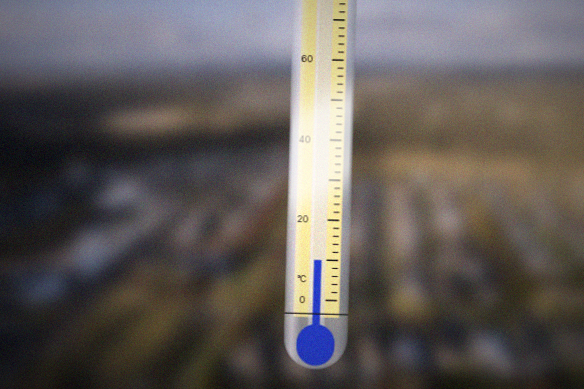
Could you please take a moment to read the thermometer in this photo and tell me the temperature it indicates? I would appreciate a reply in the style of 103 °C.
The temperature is 10 °C
